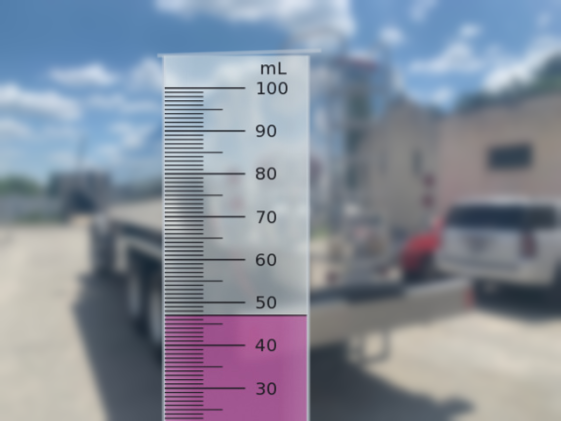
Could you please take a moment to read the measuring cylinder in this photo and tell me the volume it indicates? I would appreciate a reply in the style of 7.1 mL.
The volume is 47 mL
